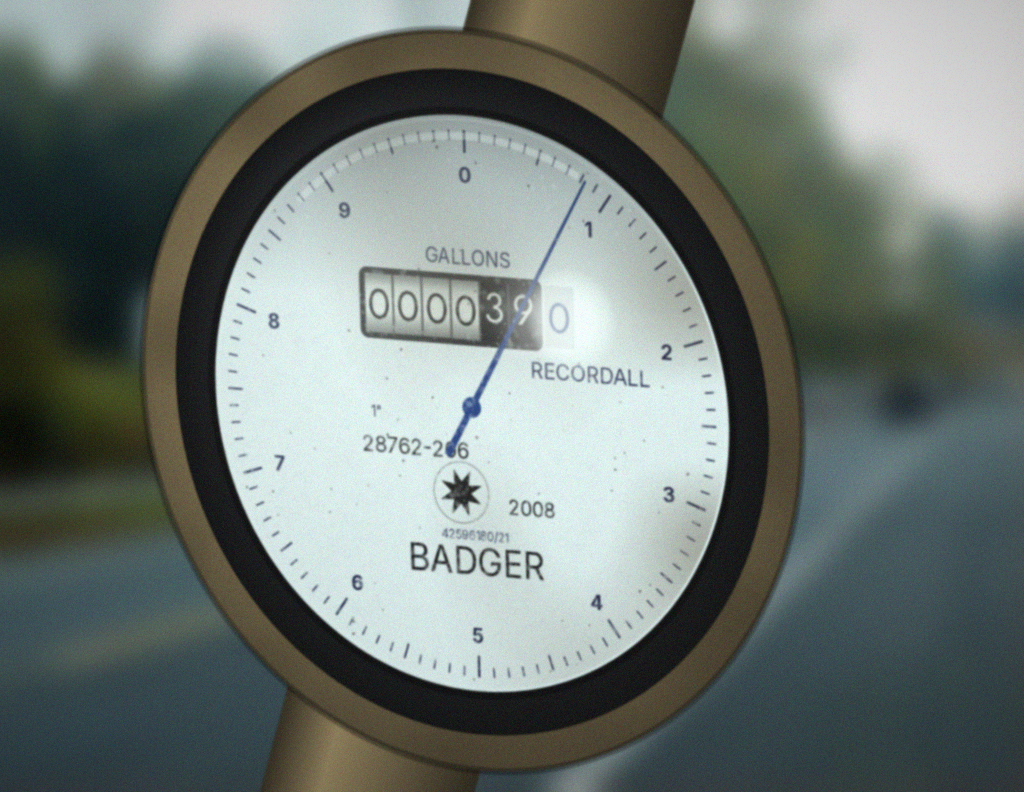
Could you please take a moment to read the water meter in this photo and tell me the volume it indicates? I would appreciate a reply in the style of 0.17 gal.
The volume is 390.8 gal
